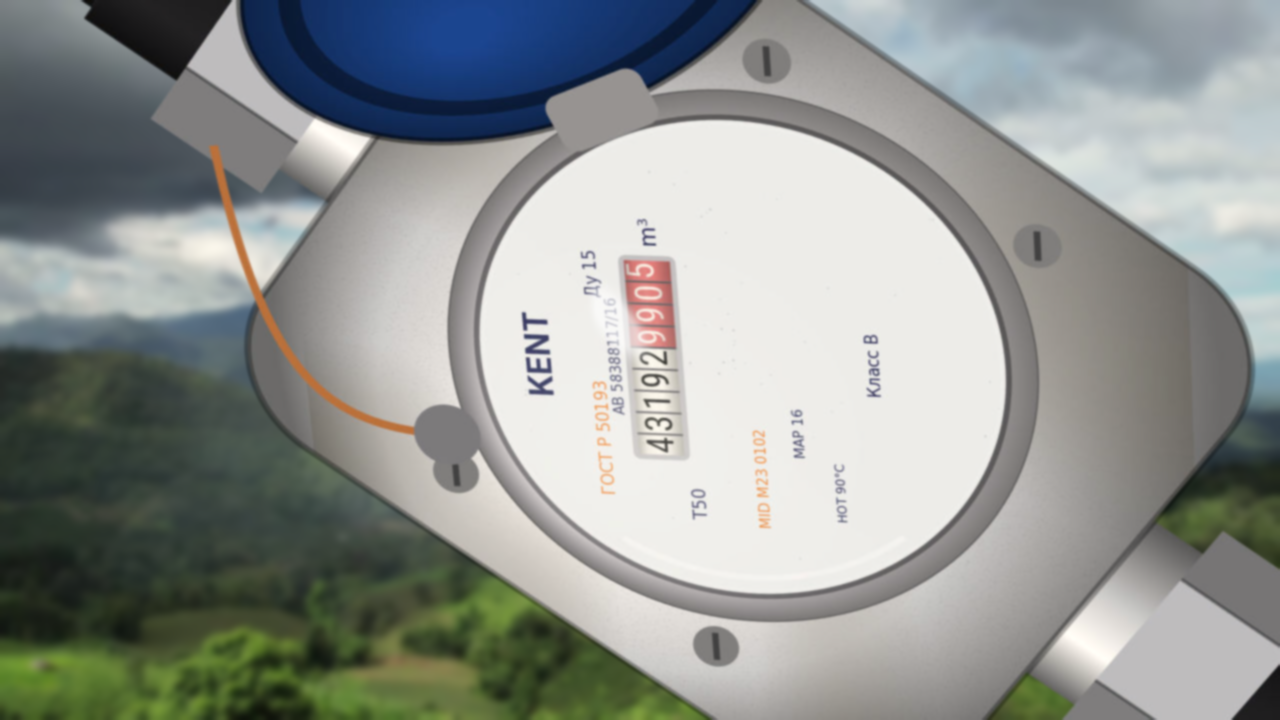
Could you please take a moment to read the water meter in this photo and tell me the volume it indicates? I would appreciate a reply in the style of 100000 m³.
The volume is 43192.9905 m³
